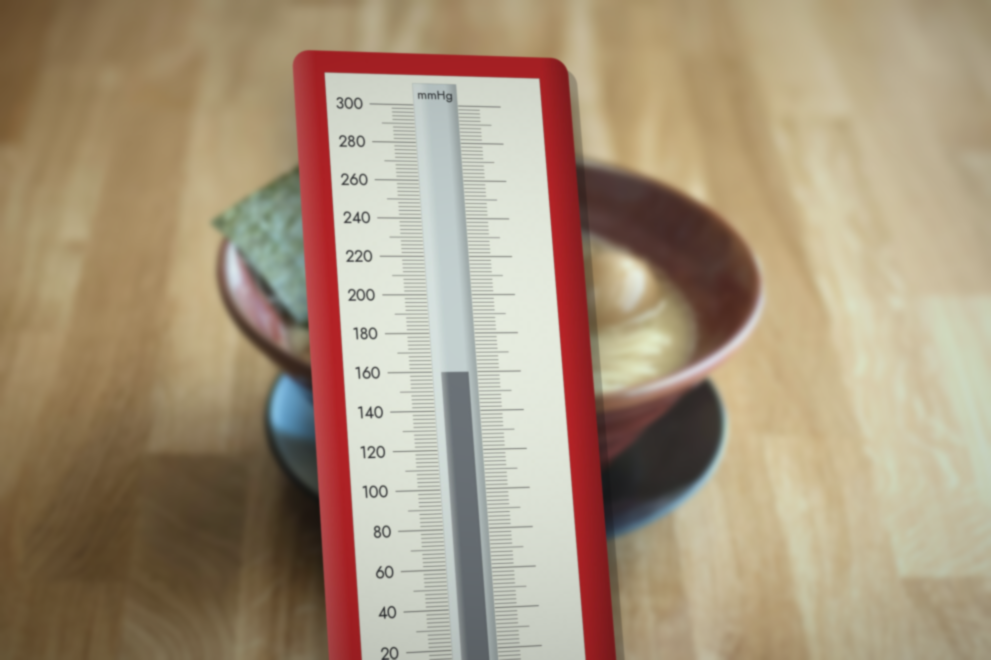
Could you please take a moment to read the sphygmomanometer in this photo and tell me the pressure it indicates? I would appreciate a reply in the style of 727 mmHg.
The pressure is 160 mmHg
